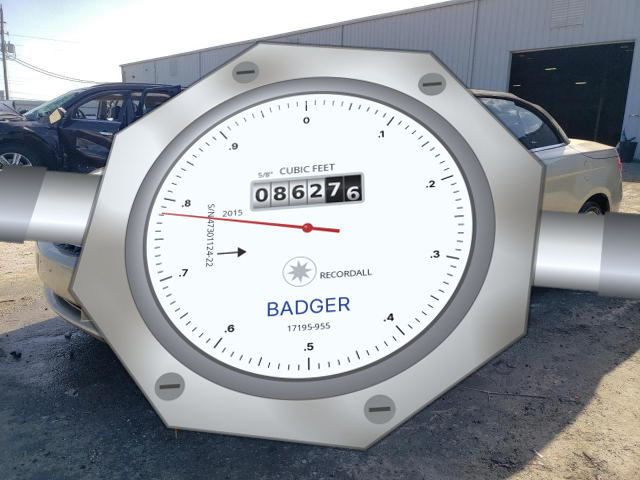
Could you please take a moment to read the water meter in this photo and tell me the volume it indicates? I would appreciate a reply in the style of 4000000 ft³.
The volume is 86275.78 ft³
